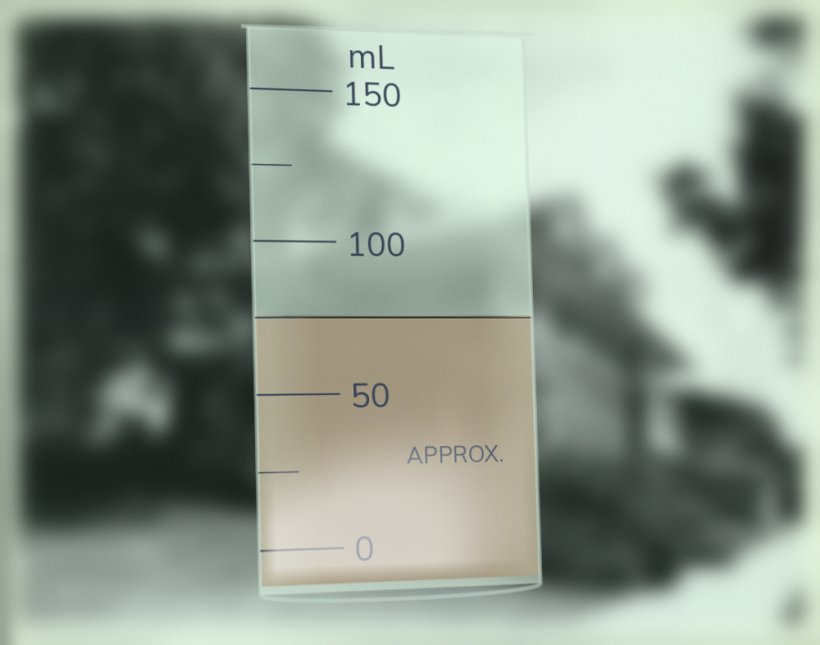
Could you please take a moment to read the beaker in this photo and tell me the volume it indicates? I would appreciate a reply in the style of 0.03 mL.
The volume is 75 mL
